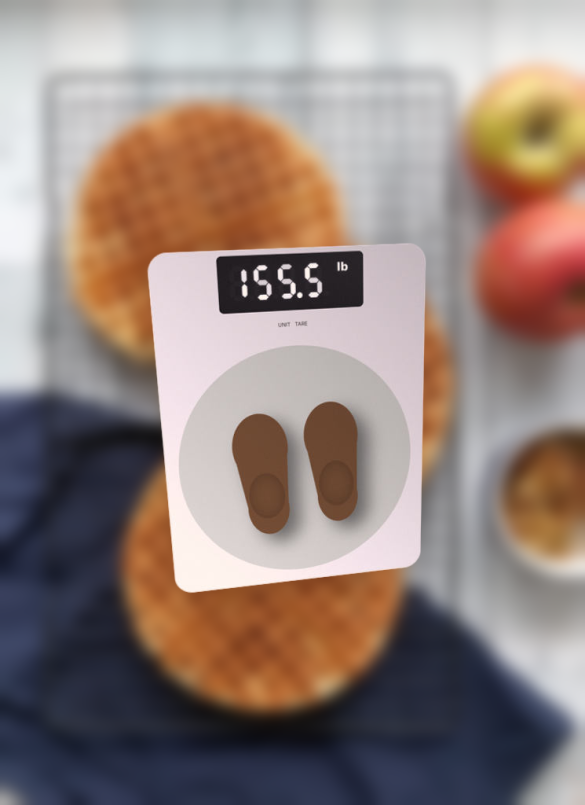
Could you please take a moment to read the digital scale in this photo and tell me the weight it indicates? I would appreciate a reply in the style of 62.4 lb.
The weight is 155.5 lb
